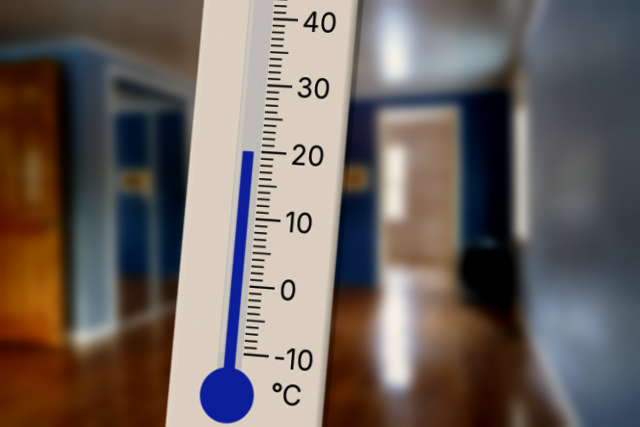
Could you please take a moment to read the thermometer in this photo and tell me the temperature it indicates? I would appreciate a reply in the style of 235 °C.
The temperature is 20 °C
